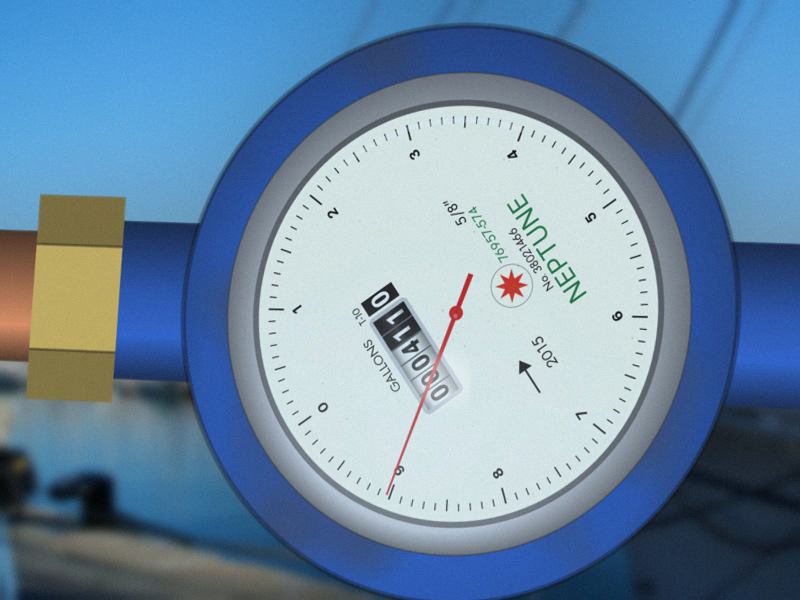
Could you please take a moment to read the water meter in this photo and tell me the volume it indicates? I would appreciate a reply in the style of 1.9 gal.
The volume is 4109.0 gal
